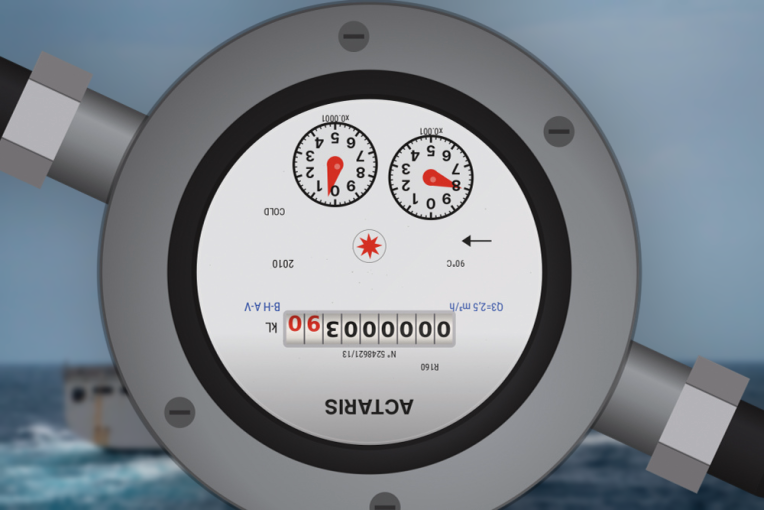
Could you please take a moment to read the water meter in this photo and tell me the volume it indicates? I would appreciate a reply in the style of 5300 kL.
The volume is 3.8980 kL
